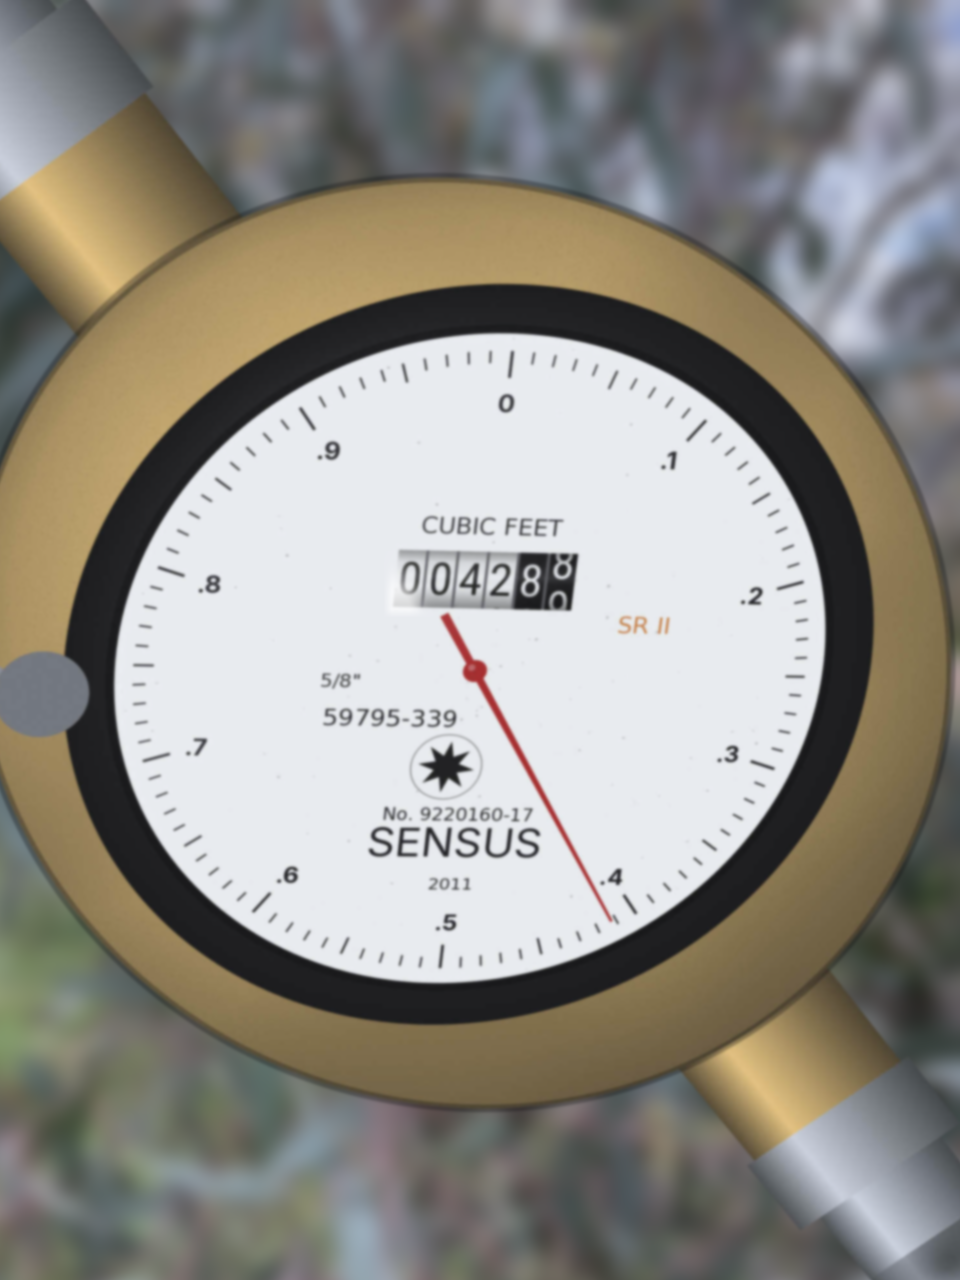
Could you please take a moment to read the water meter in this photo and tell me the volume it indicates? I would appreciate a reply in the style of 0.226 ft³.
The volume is 4288.41 ft³
